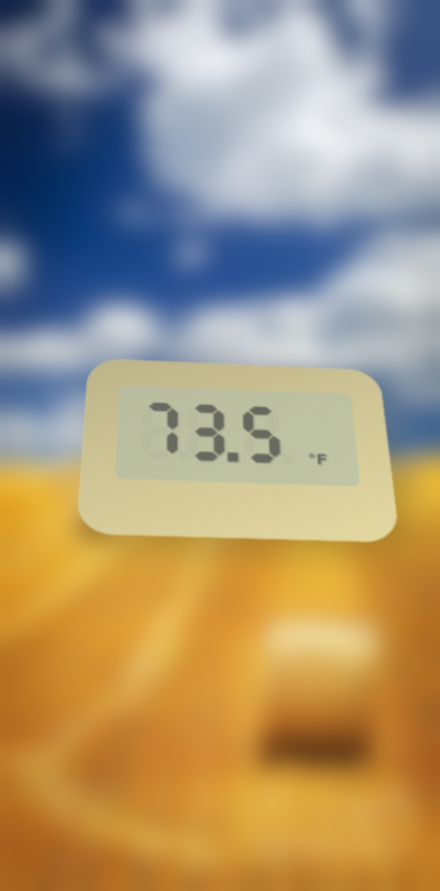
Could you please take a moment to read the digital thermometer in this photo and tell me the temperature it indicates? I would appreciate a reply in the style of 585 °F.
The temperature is 73.5 °F
